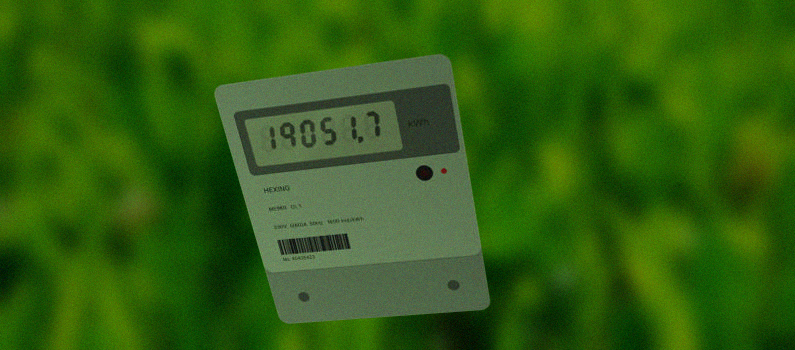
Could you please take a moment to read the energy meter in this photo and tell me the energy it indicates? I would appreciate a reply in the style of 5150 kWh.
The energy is 19051.7 kWh
